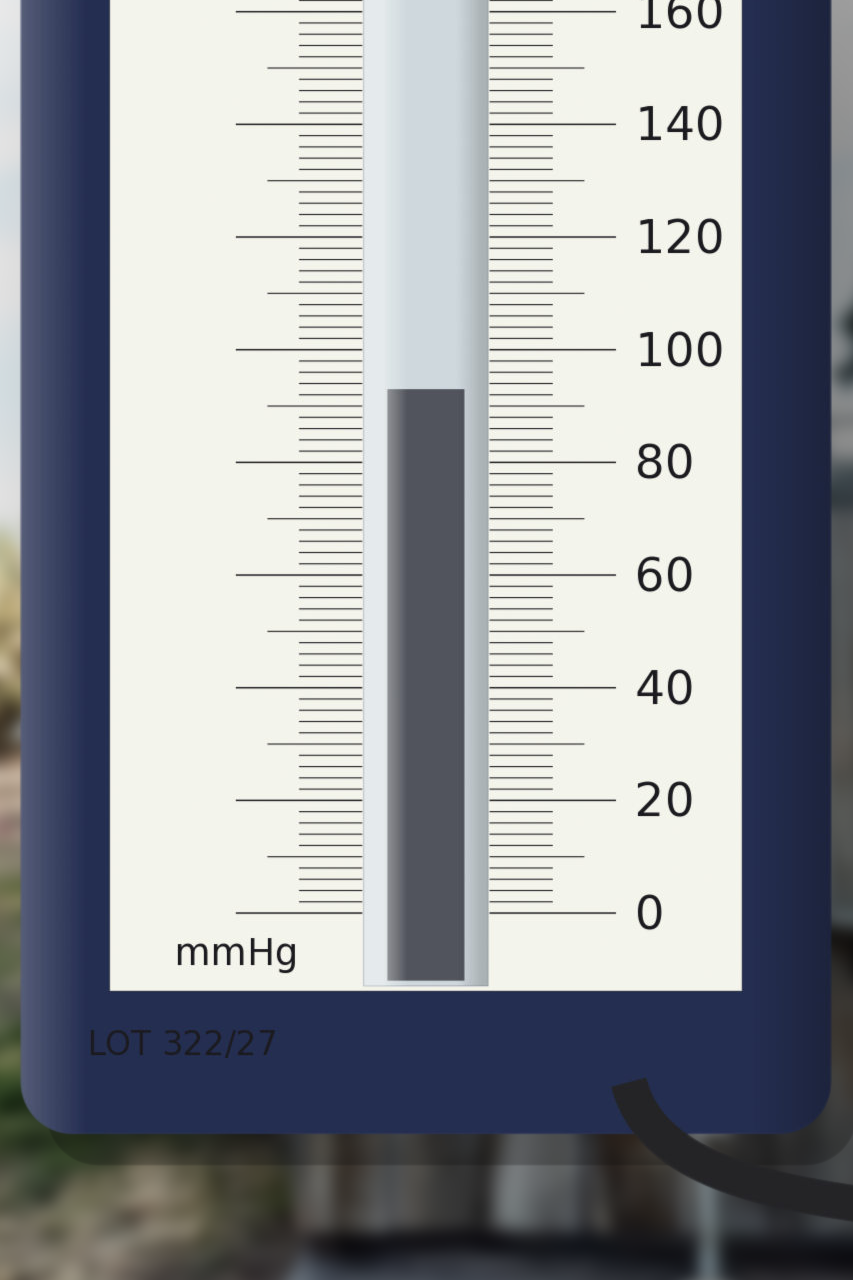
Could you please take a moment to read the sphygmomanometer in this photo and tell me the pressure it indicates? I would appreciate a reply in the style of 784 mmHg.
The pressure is 93 mmHg
